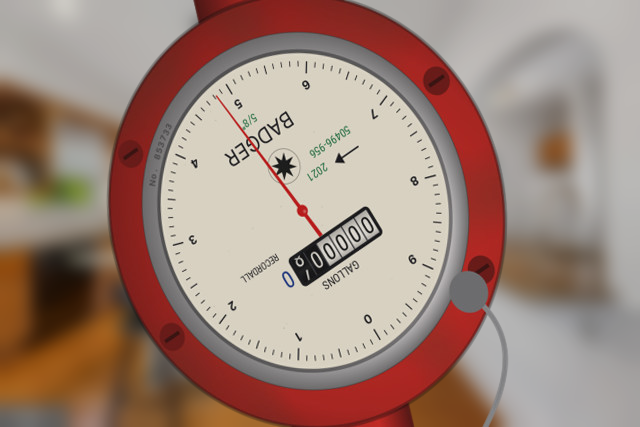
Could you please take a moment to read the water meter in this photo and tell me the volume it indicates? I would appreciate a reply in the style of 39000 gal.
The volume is 74.8 gal
